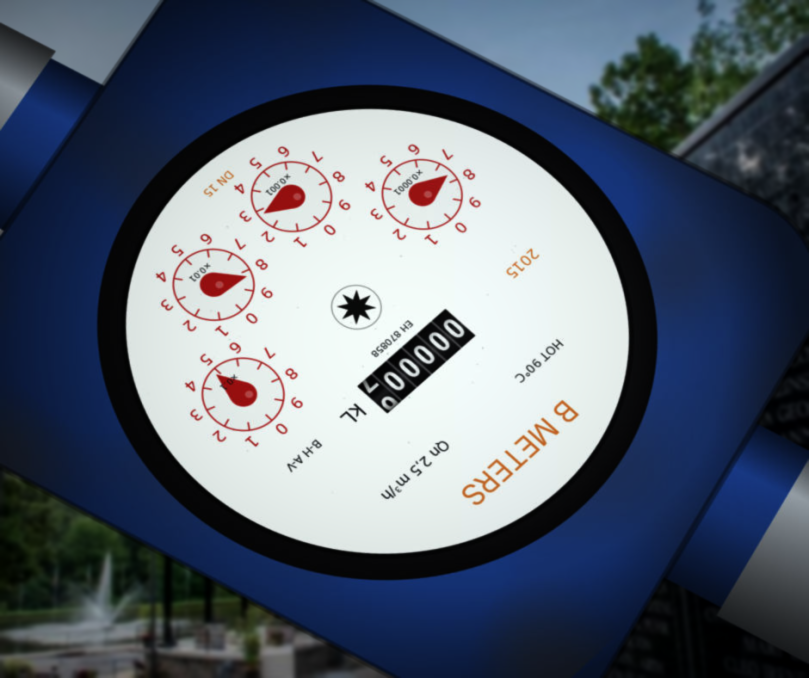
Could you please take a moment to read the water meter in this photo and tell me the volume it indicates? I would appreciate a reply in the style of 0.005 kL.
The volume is 6.4827 kL
